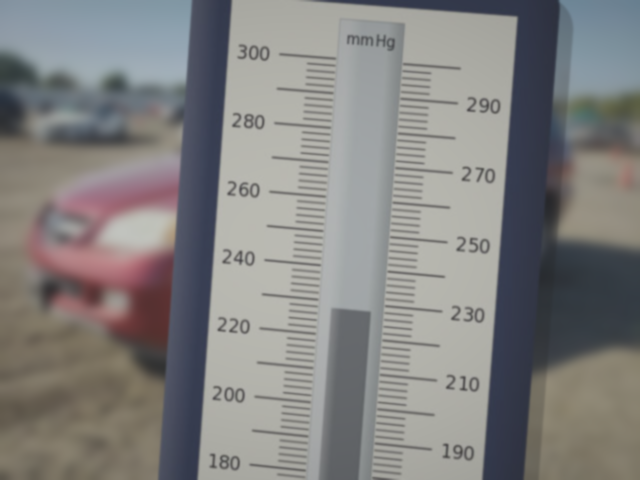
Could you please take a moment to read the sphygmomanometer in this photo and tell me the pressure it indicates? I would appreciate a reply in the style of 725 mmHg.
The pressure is 228 mmHg
